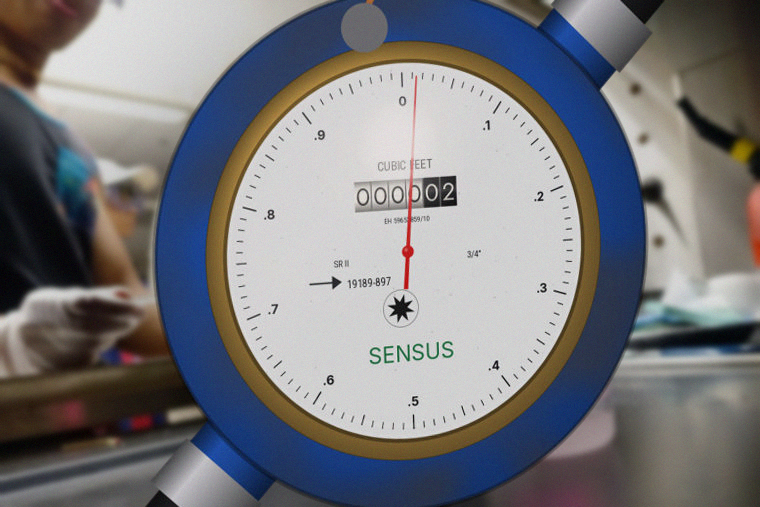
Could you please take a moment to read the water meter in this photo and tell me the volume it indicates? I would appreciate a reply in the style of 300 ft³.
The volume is 2.01 ft³
